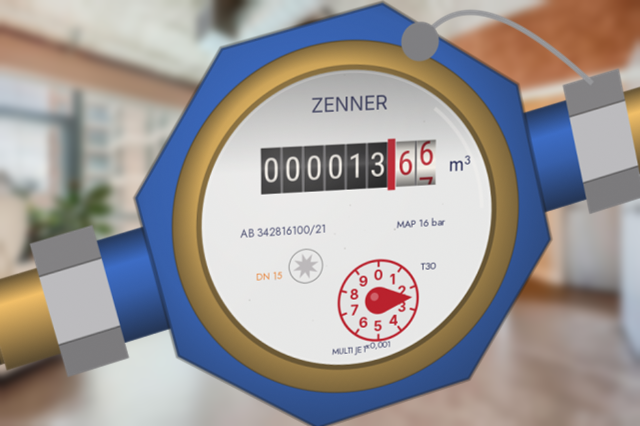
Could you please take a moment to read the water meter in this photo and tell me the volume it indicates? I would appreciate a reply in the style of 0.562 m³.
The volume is 13.662 m³
